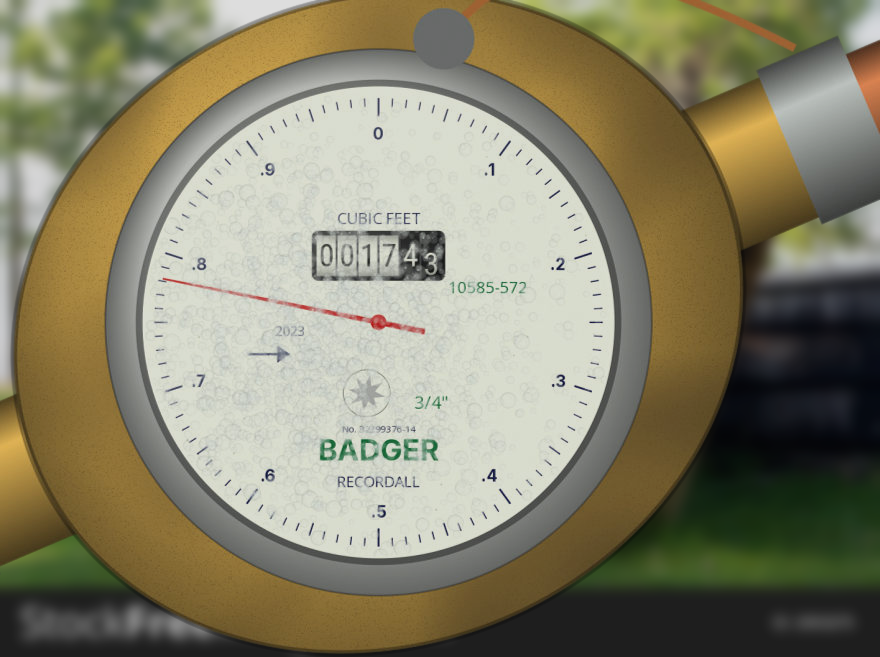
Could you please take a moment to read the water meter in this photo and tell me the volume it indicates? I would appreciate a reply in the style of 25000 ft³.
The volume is 1742.78 ft³
